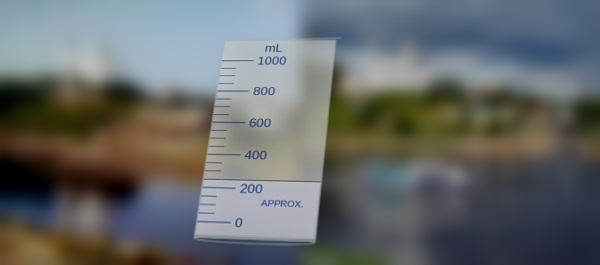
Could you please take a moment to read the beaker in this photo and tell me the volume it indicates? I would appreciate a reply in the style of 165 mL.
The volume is 250 mL
